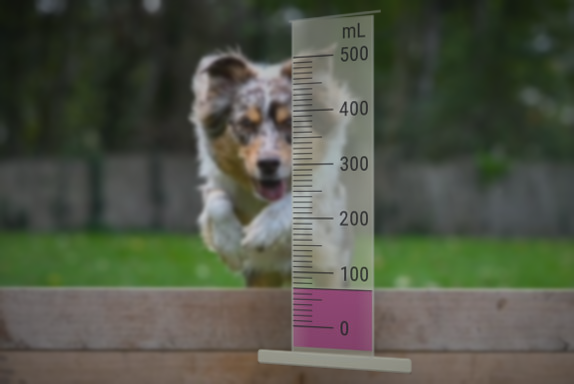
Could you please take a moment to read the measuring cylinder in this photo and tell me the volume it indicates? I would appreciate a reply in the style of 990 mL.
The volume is 70 mL
